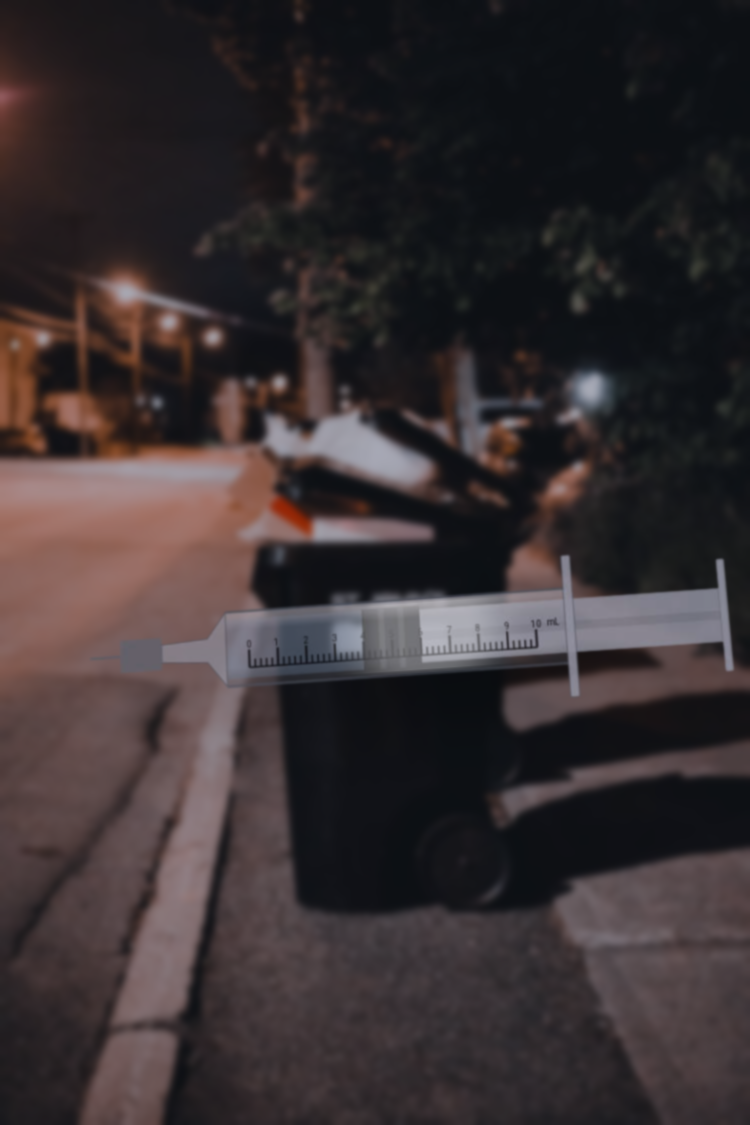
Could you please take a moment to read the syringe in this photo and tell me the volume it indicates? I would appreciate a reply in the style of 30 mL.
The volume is 4 mL
